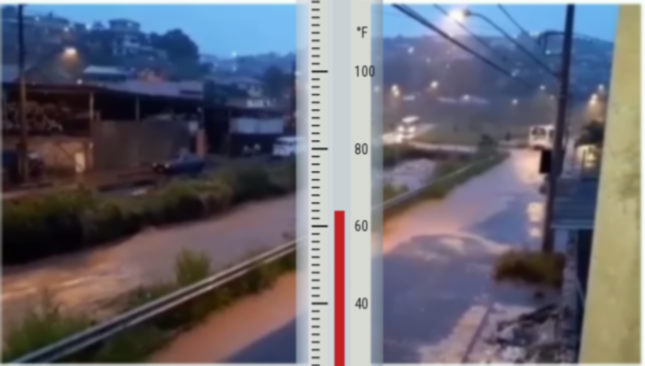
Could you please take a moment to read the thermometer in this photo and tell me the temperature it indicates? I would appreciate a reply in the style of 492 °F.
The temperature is 64 °F
